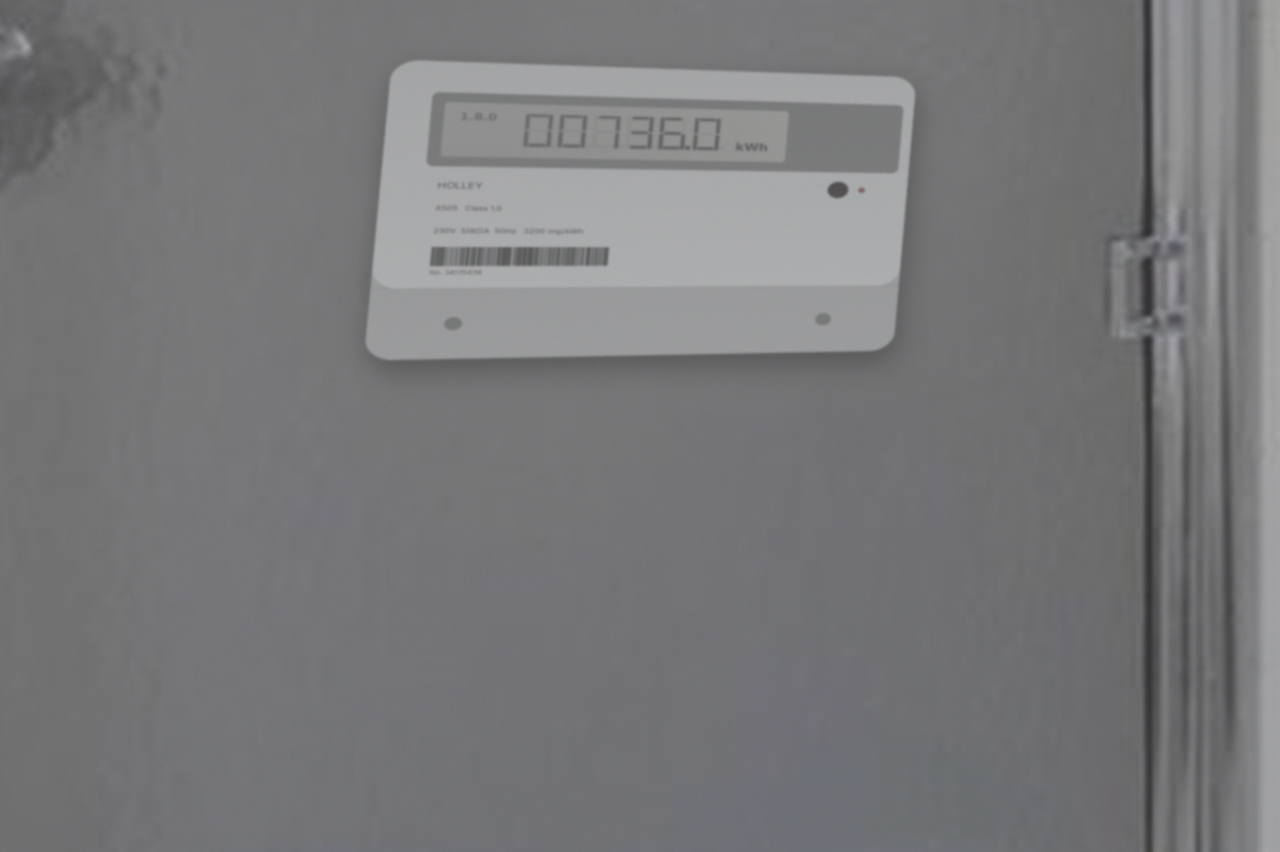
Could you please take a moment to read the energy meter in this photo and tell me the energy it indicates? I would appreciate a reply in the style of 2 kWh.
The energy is 736.0 kWh
